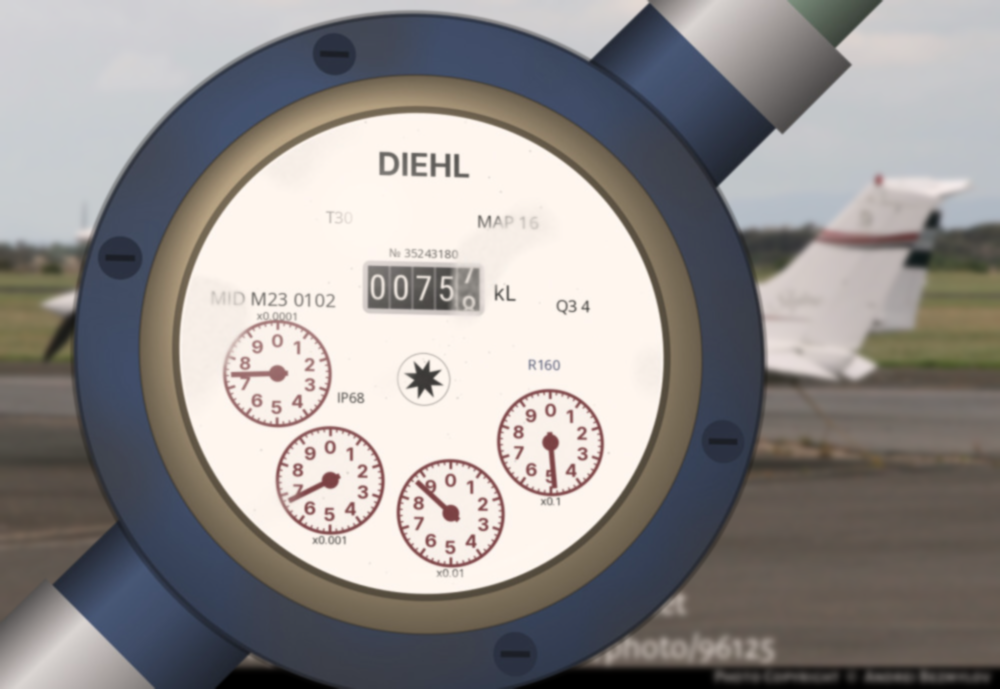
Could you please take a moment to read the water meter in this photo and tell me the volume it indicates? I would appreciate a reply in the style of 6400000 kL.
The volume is 757.4867 kL
